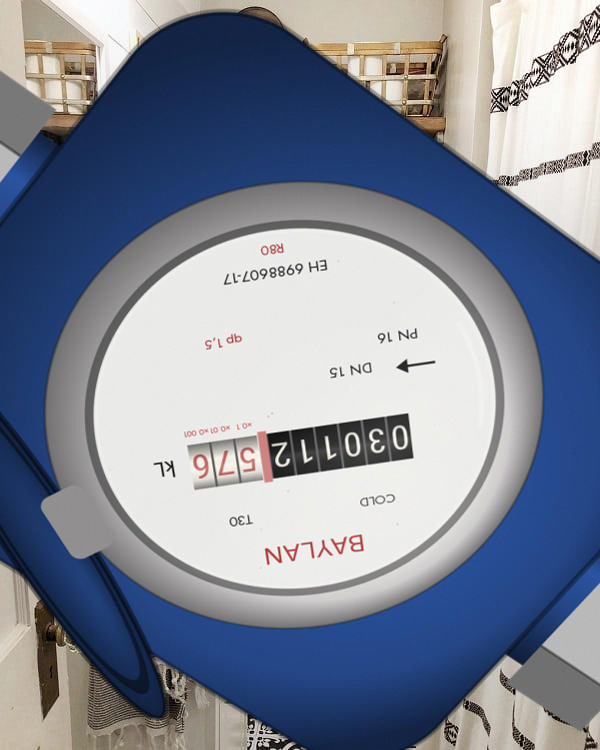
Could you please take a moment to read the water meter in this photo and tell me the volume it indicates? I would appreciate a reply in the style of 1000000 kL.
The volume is 30112.576 kL
